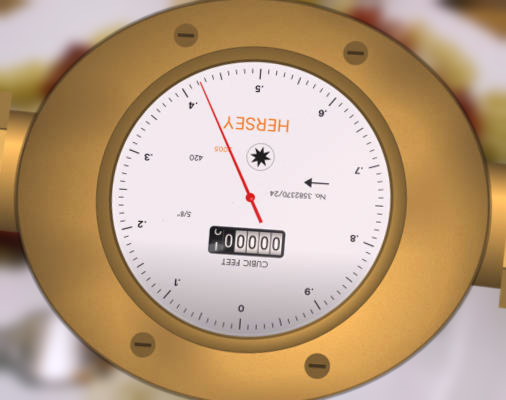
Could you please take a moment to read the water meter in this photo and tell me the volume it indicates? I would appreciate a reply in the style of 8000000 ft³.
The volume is 1.42 ft³
